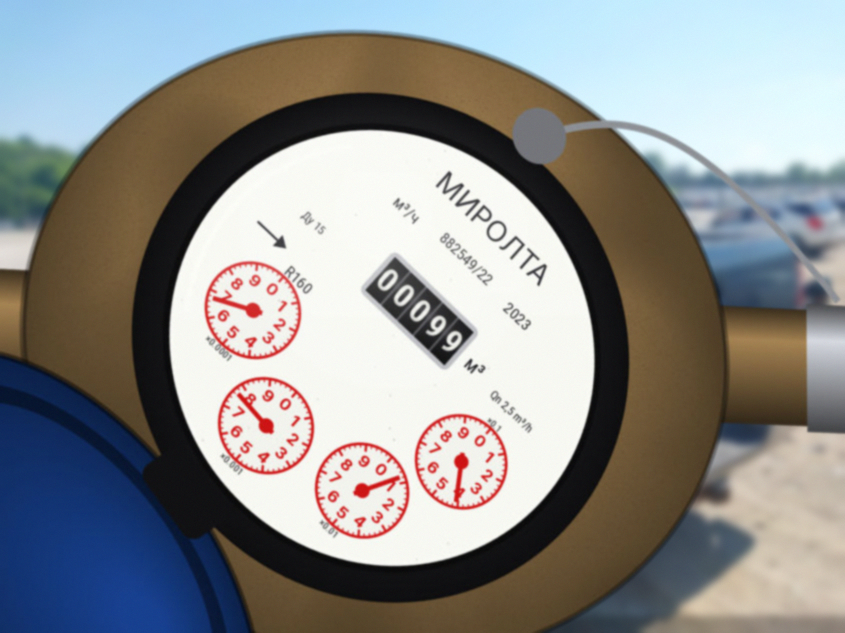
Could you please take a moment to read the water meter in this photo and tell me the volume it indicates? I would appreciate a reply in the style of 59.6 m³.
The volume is 99.4076 m³
